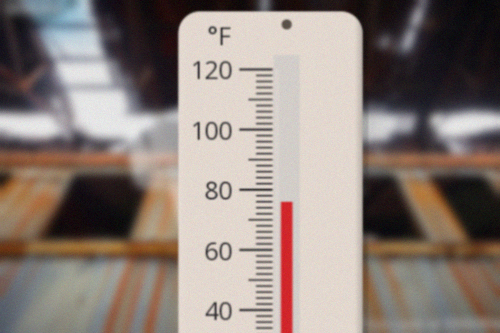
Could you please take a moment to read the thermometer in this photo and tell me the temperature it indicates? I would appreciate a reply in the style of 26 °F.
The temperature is 76 °F
